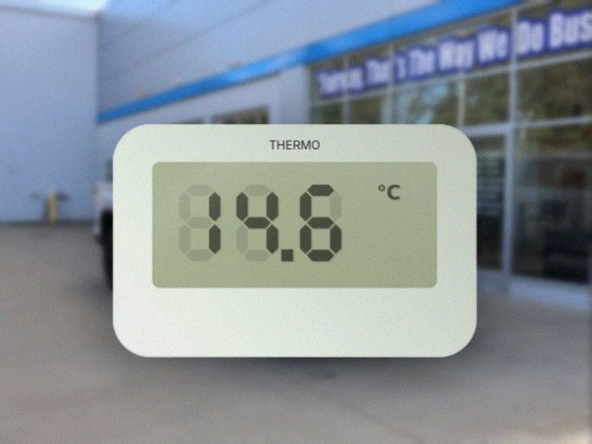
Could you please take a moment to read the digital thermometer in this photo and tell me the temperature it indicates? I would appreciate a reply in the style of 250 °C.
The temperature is 14.6 °C
